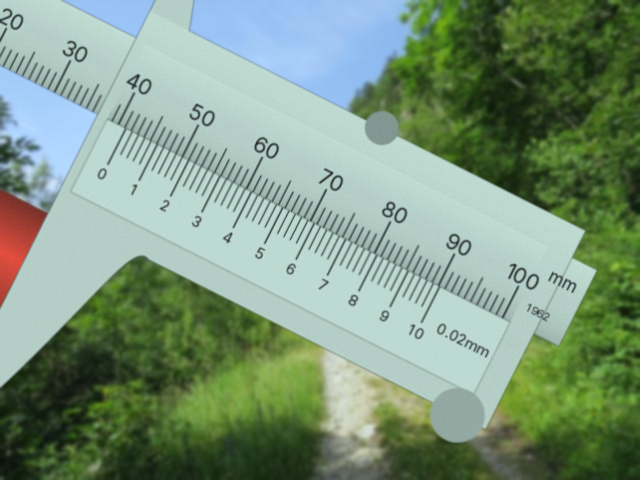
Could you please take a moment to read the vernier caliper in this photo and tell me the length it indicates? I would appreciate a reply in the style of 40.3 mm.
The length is 41.2 mm
